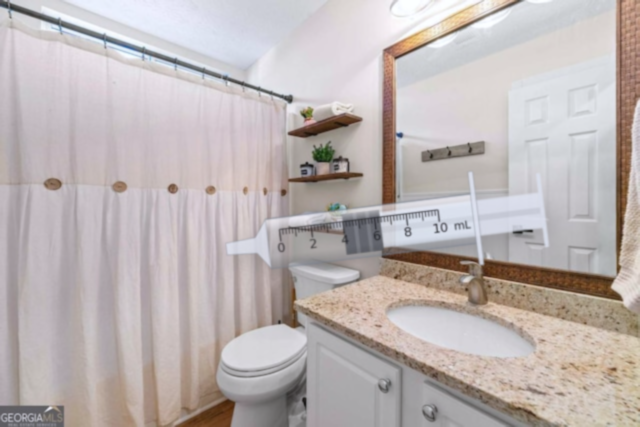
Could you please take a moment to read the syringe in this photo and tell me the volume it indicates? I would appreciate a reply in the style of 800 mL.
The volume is 4 mL
